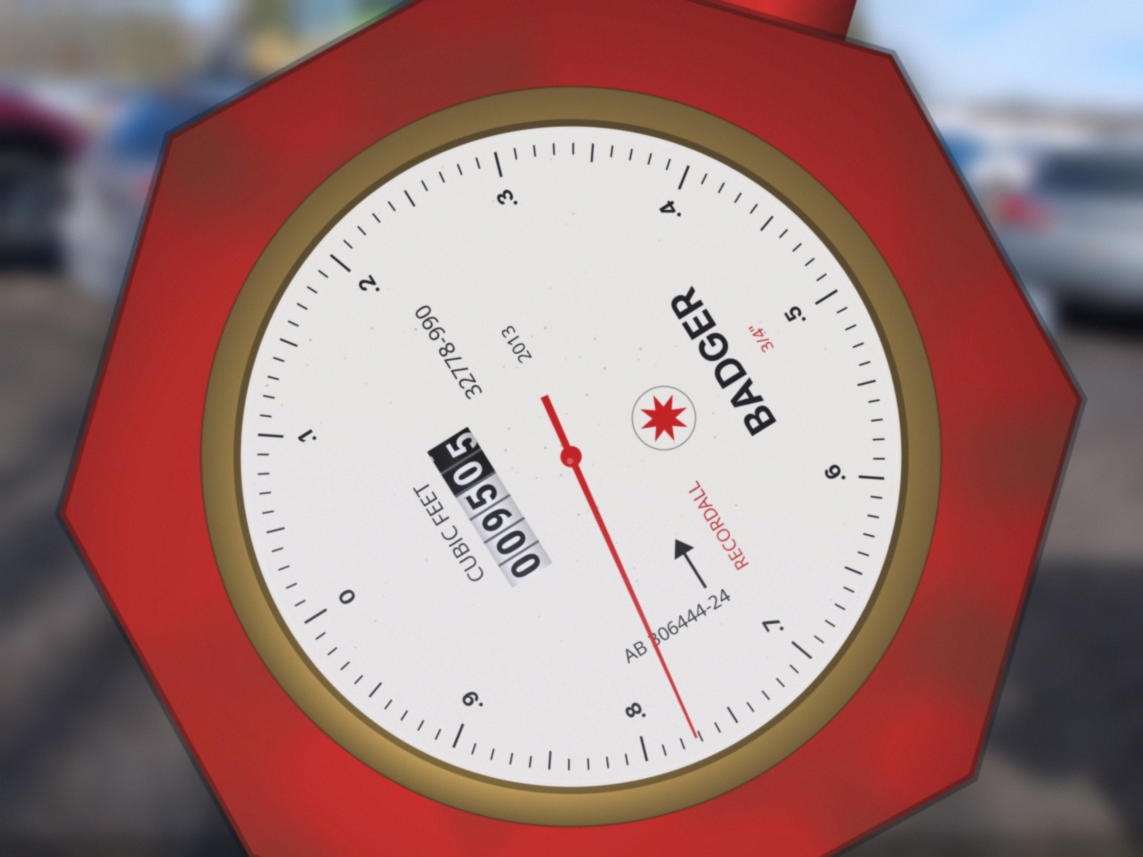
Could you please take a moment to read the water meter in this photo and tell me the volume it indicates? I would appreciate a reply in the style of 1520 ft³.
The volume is 9504.77 ft³
